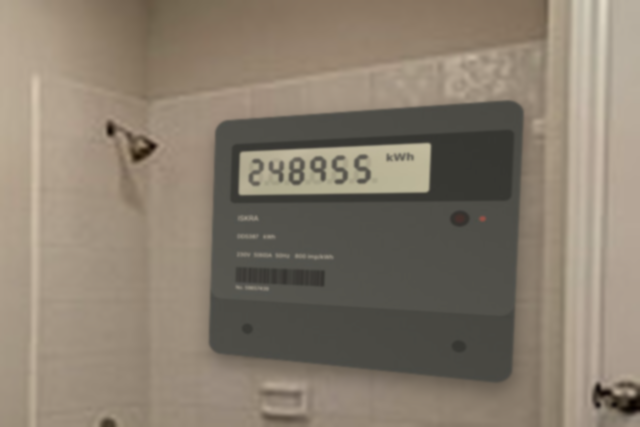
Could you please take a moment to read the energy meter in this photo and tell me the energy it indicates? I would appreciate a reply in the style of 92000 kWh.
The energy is 248955 kWh
